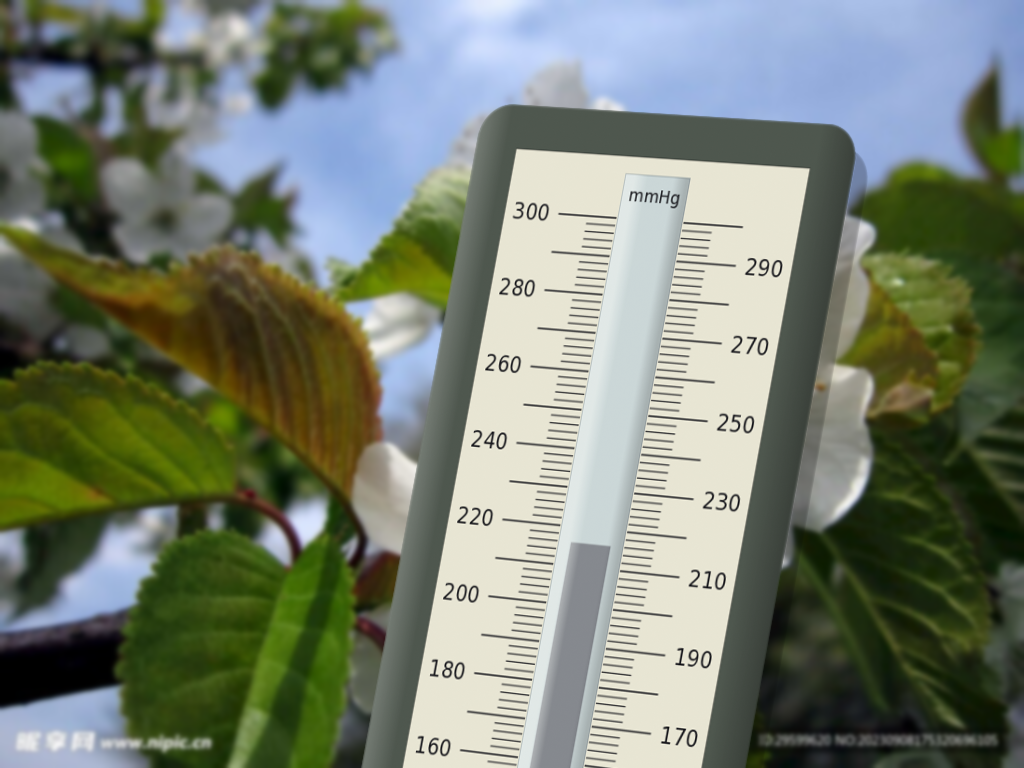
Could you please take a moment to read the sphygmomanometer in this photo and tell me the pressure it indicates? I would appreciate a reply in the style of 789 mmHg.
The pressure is 216 mmHg
